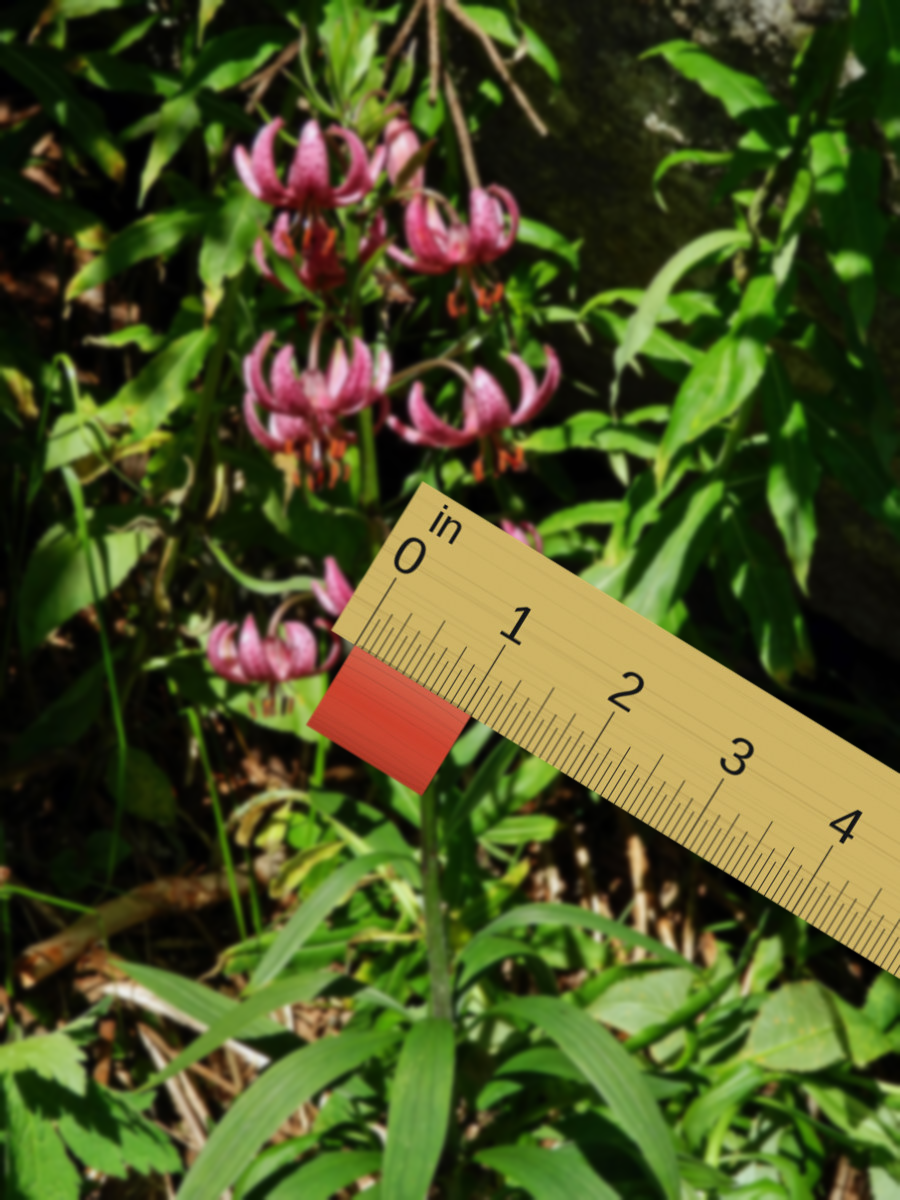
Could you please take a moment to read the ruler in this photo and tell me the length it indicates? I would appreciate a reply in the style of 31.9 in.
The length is 1.0625 in
